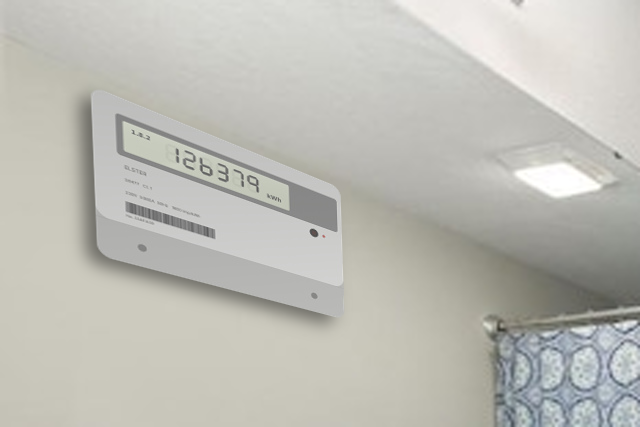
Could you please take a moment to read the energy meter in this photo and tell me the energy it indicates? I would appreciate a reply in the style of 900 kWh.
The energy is 126379 kWh
